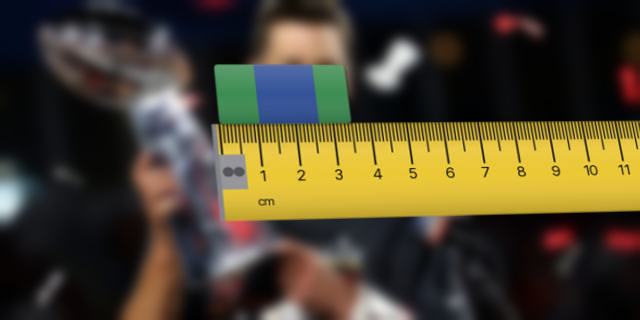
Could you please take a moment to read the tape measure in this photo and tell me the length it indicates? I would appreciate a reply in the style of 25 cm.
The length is 3.5 cm
